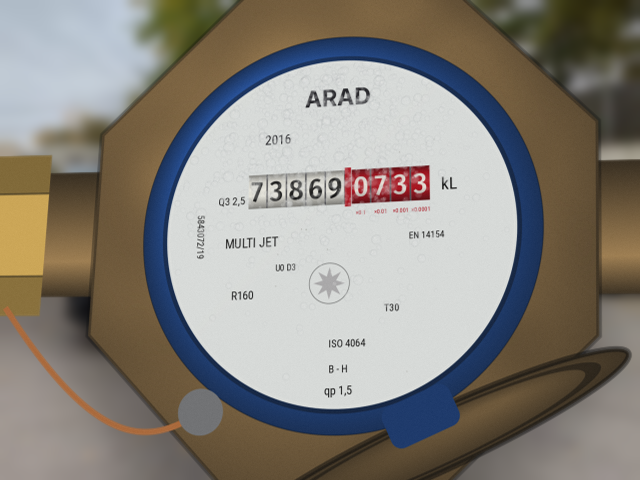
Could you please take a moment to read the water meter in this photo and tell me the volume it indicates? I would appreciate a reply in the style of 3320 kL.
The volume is 73869.0733 kL
